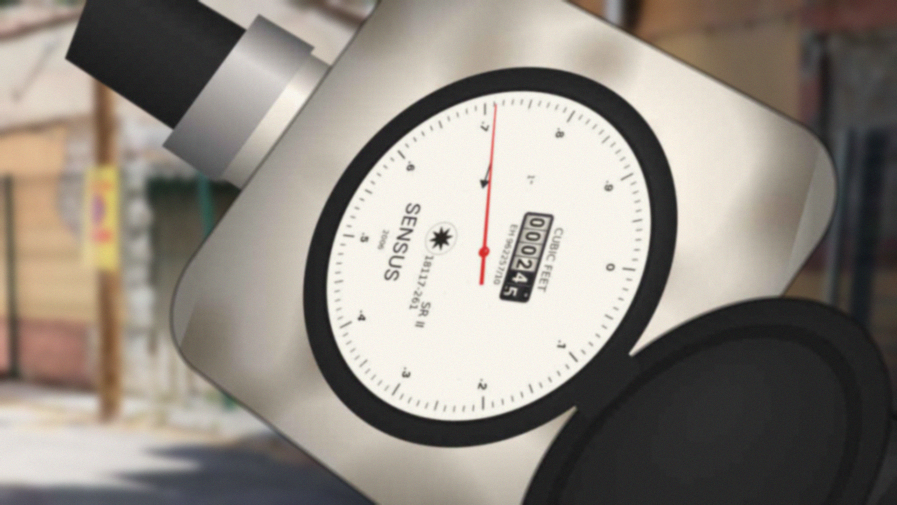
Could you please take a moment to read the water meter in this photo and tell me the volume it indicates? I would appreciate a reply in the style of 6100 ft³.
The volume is 244.71 ft³
